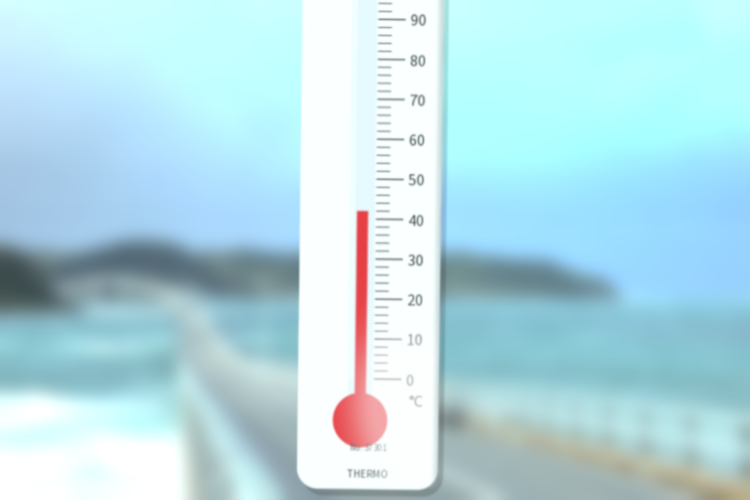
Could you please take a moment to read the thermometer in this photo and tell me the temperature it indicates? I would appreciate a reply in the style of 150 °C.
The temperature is 42 °C
